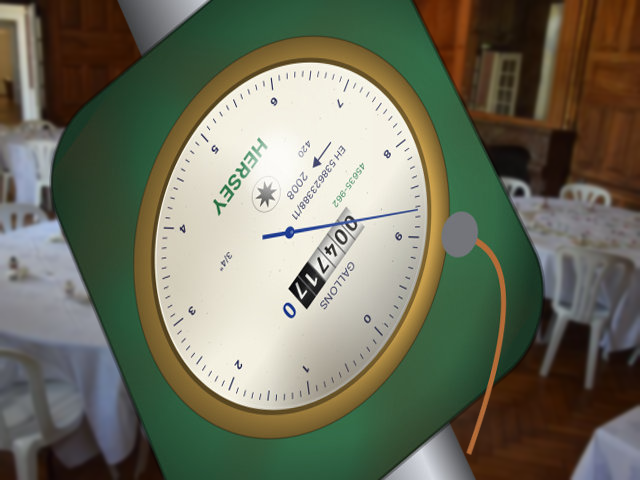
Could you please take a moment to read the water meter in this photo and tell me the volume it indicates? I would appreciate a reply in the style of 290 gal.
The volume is 47168.7 gal
